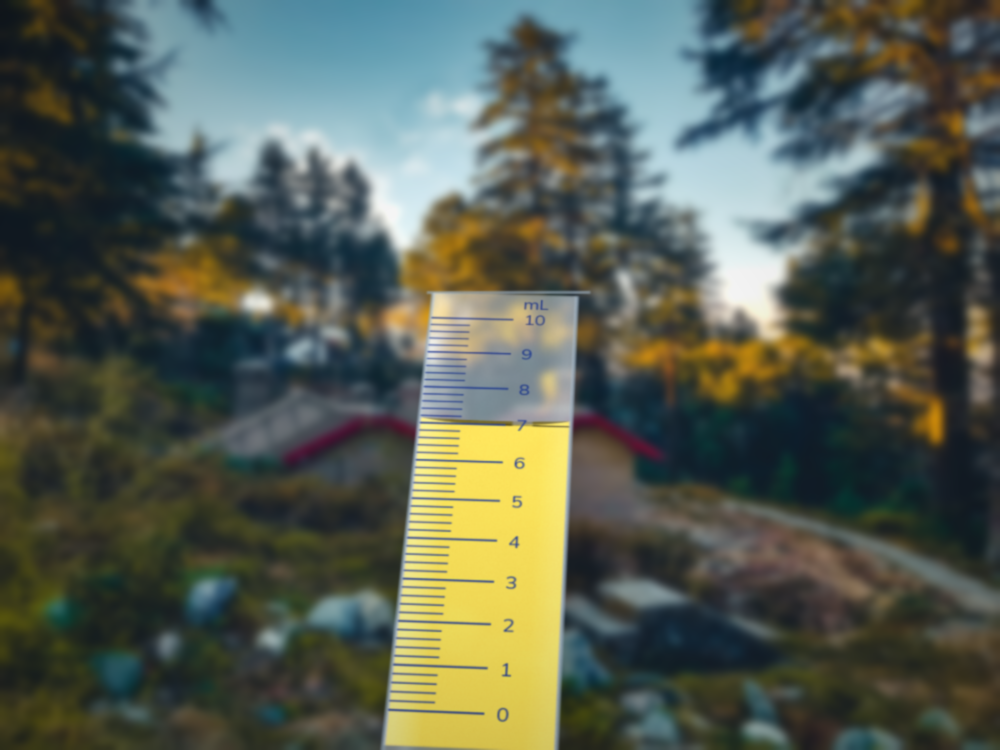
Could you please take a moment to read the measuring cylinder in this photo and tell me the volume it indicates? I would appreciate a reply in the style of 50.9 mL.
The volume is 7 mL
